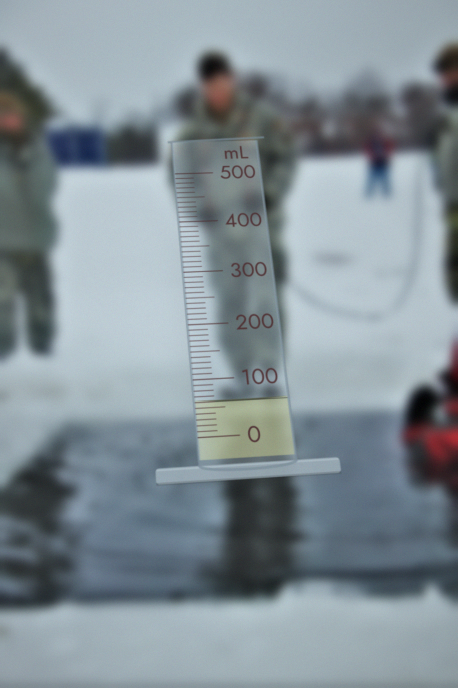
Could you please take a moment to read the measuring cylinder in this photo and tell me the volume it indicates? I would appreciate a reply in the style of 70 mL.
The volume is 60 mL
